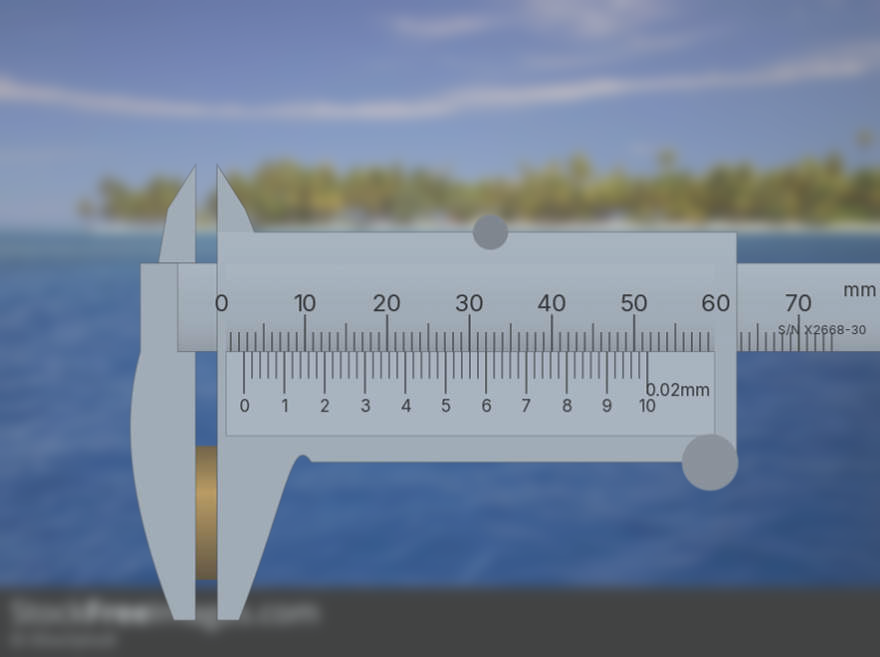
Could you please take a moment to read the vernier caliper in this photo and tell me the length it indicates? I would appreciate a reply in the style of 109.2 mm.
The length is 2.6 mm
